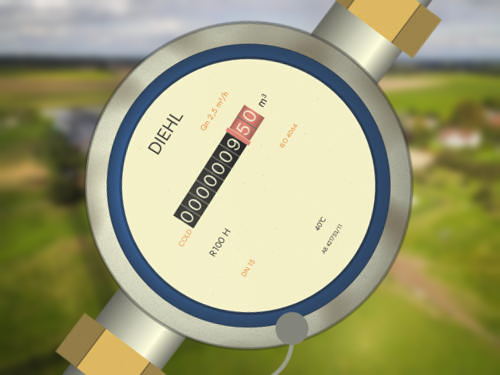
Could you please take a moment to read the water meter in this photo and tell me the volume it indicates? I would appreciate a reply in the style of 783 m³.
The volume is 9.50 m³
